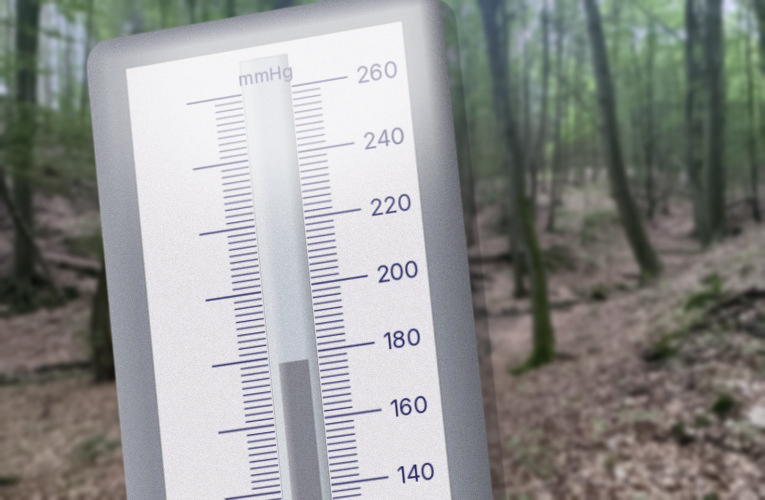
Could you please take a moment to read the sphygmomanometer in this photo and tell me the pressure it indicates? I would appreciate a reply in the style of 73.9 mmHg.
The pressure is 178 mmHg
